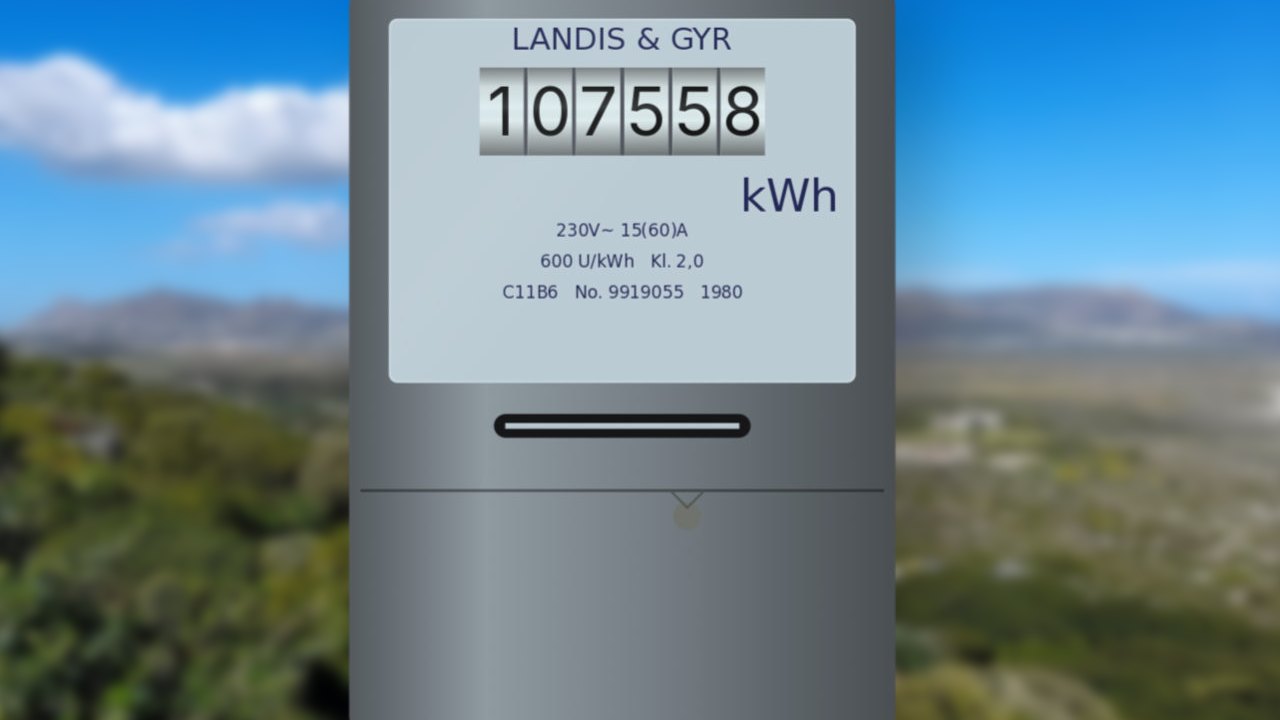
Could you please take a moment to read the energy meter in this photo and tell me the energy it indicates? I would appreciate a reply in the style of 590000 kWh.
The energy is 107558 kWh
